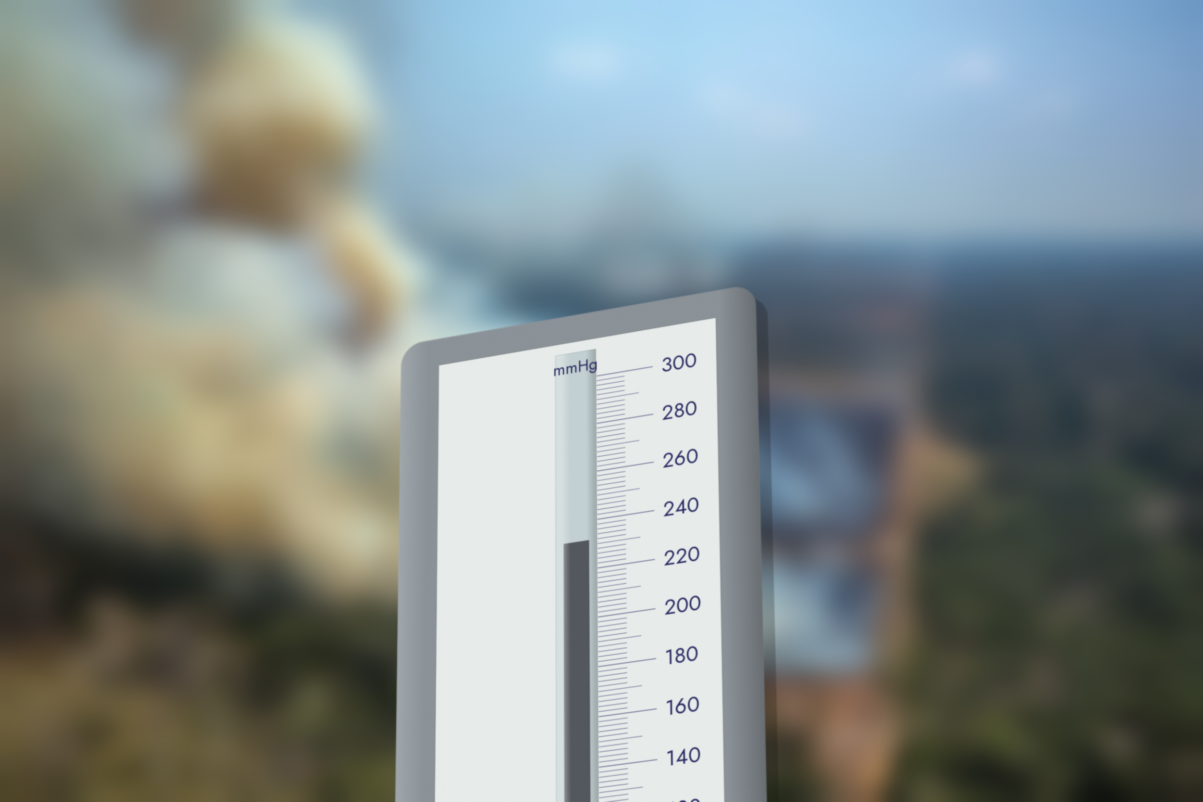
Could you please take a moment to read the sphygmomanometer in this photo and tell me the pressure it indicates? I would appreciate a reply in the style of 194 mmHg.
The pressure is 232 mmHg
